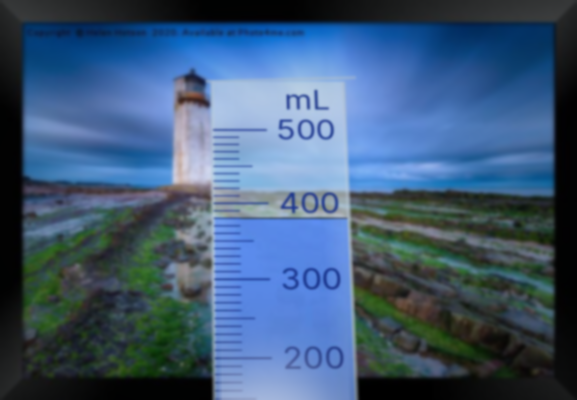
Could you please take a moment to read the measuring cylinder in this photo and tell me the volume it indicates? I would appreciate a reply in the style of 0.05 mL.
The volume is 380 mL
